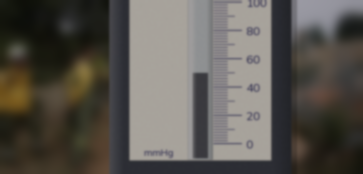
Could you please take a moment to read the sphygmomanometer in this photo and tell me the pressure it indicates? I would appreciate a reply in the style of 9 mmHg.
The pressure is 50 mmHg
